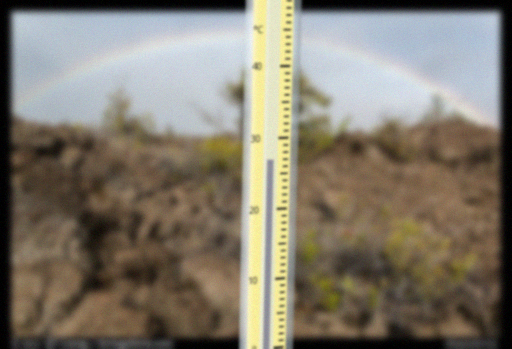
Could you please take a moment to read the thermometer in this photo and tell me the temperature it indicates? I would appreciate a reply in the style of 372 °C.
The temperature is 27 °C
